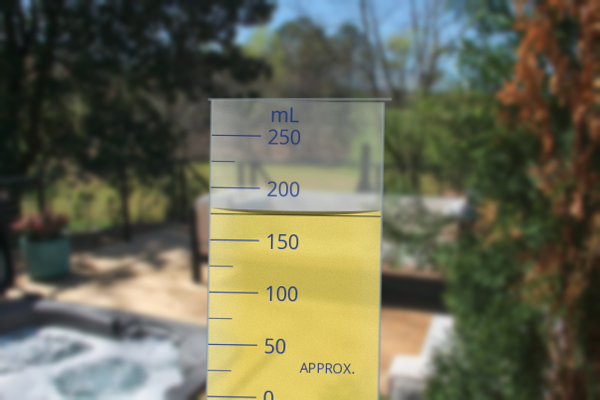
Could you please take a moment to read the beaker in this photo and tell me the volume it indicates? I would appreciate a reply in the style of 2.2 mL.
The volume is 175 mL
